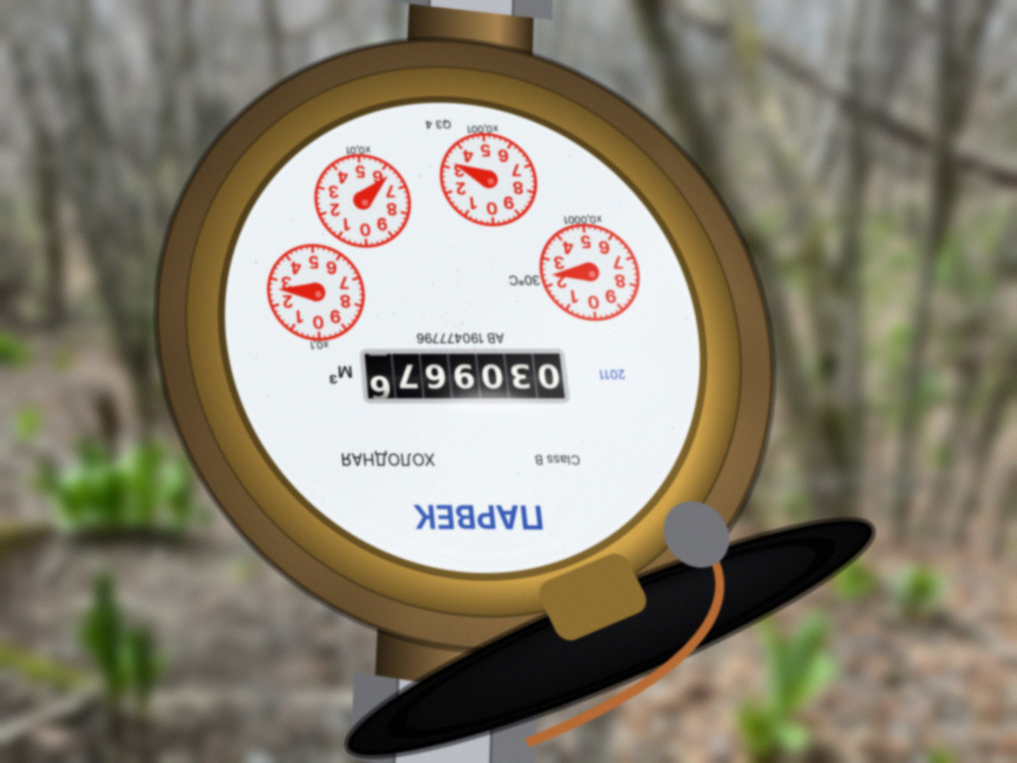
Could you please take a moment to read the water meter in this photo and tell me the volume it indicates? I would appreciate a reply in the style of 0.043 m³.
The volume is 309676.2632 m³
